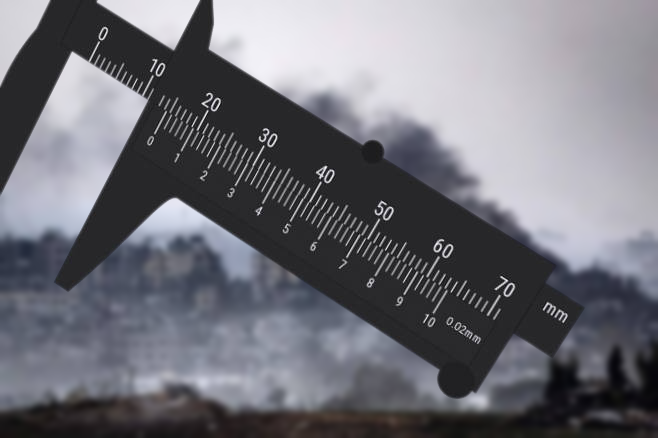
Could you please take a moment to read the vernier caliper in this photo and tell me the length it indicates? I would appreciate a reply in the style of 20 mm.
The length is 14.4 mm
